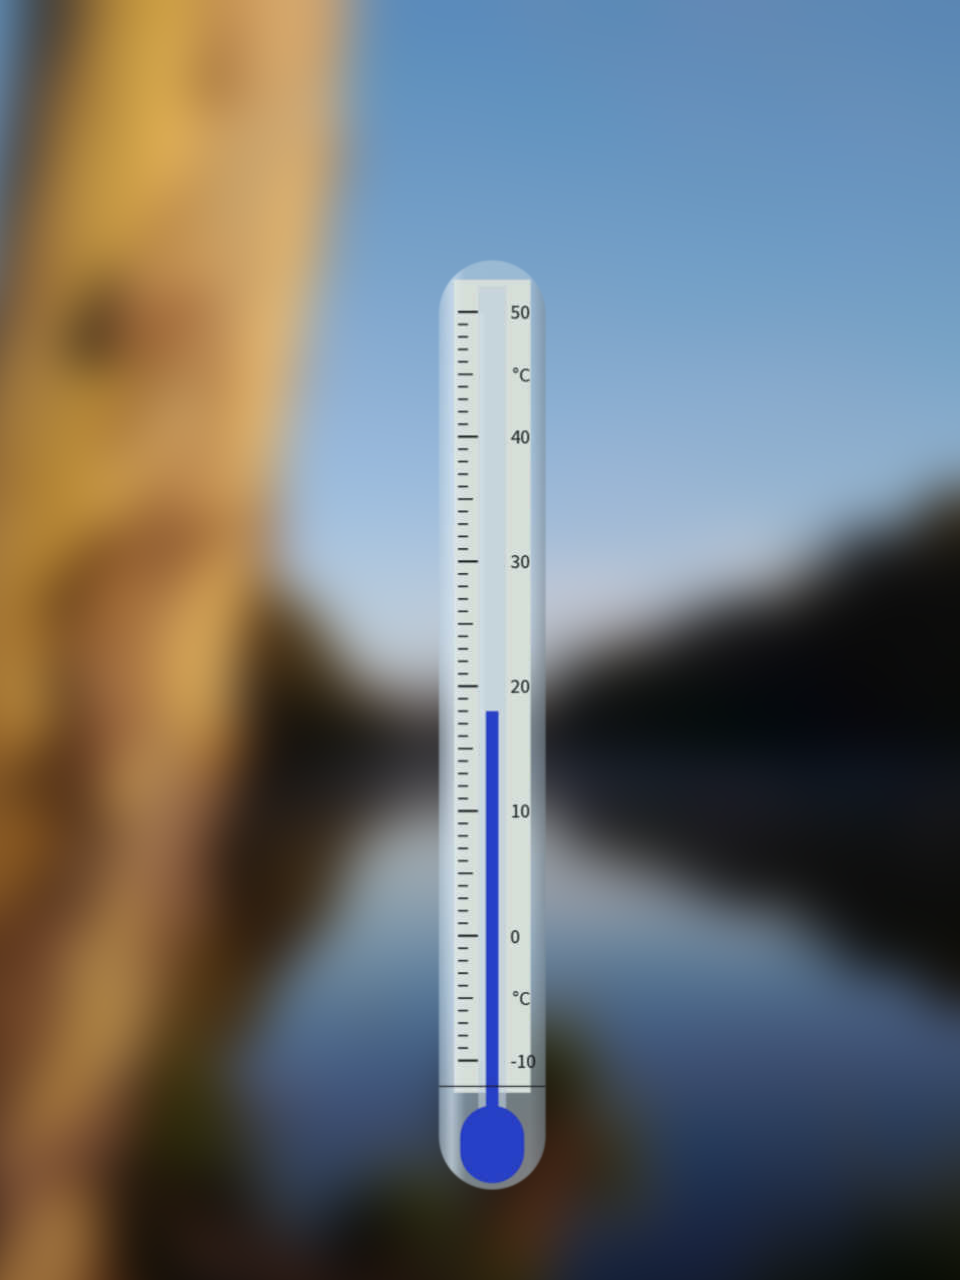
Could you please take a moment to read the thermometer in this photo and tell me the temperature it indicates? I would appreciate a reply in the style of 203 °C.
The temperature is 18 °C
